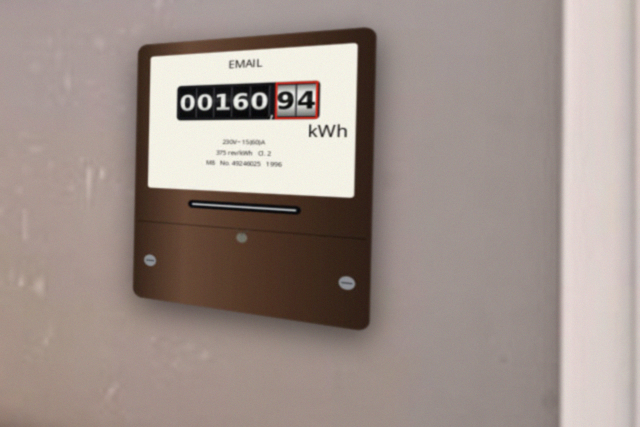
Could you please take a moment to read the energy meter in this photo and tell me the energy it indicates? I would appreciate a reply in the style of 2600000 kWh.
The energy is 160.94 kWh
